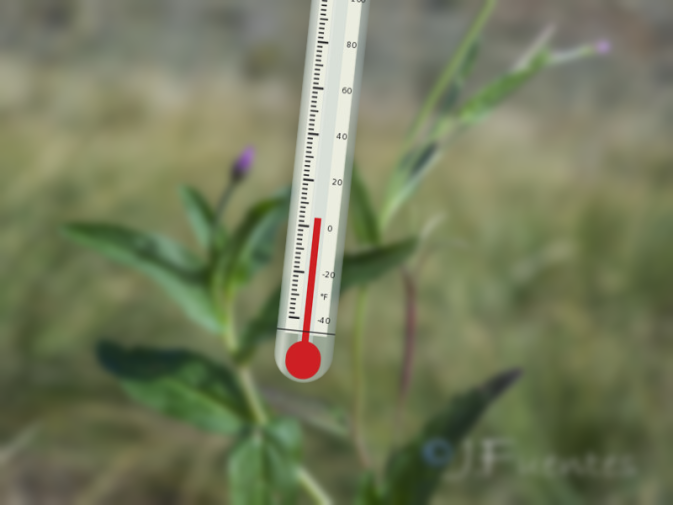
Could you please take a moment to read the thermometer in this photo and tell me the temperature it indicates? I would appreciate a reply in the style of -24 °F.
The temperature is 4 °F
